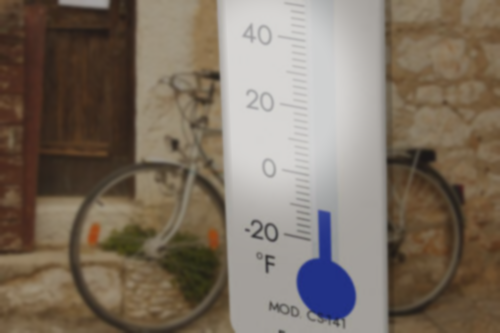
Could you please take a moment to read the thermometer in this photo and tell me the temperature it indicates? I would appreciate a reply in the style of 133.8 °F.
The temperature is -10 °F
